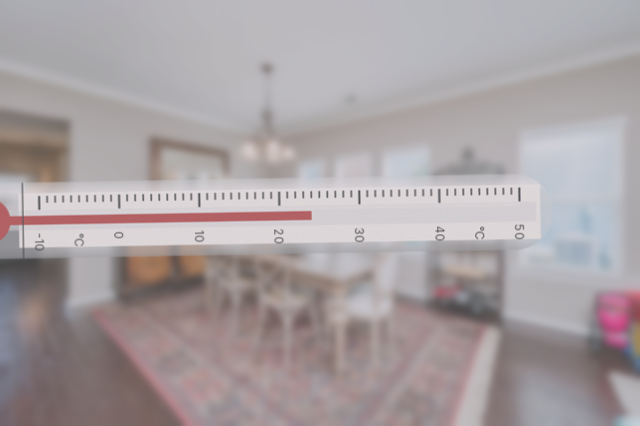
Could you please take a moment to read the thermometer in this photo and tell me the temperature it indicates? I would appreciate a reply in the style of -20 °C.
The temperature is 24 °C
